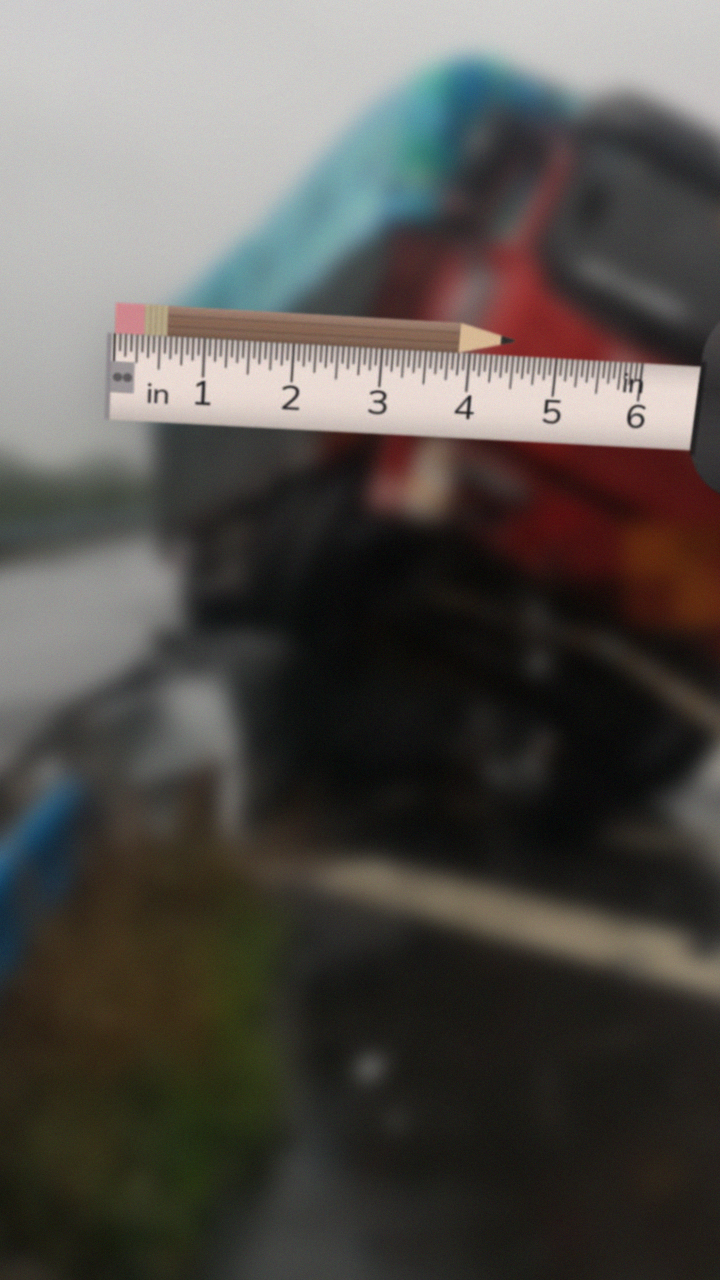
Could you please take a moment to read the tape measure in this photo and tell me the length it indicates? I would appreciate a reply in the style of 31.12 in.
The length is 4.5 in
